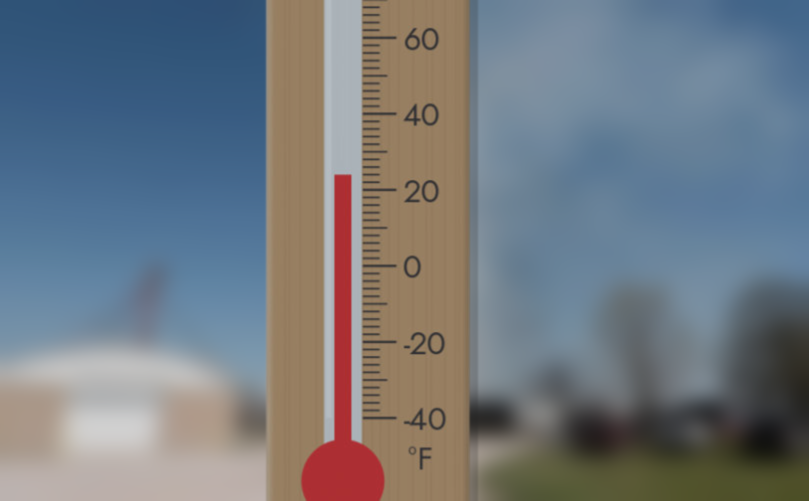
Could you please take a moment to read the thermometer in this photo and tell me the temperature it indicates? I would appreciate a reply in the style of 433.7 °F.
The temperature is 24 °F
